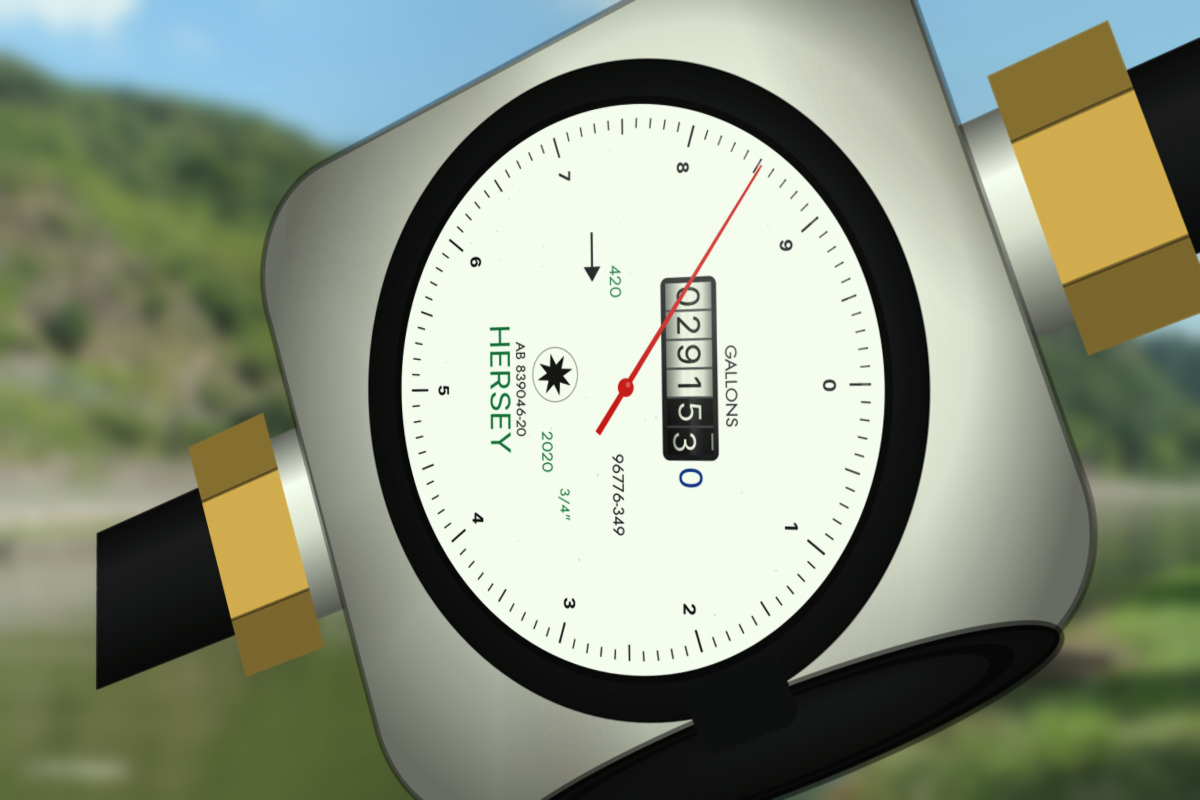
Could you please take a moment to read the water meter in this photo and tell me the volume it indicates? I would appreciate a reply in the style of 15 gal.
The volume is 291528.5 gal
